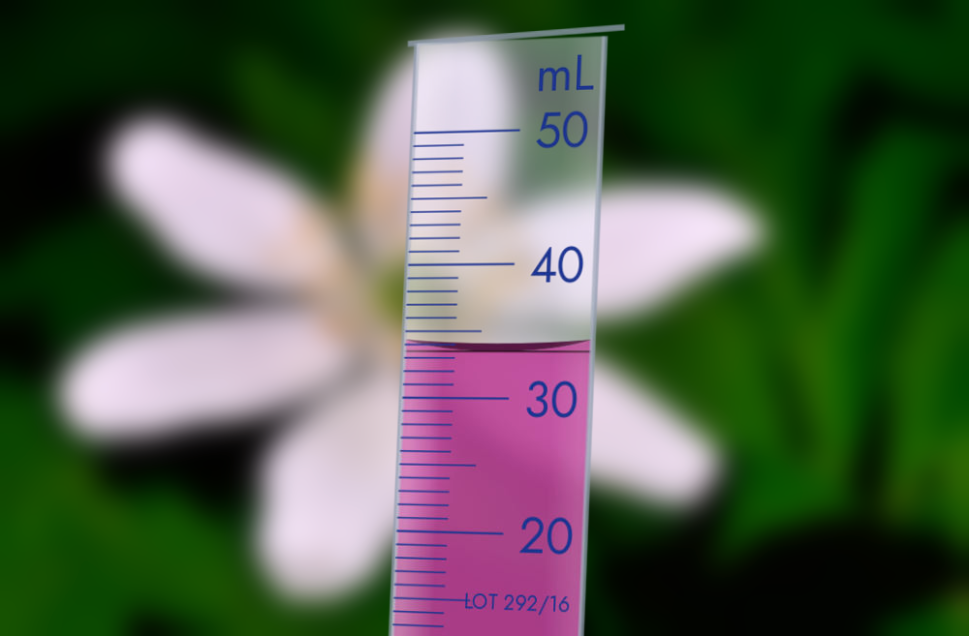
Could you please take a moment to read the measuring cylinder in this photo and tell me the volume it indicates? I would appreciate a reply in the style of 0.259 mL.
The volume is 33.5 mL
